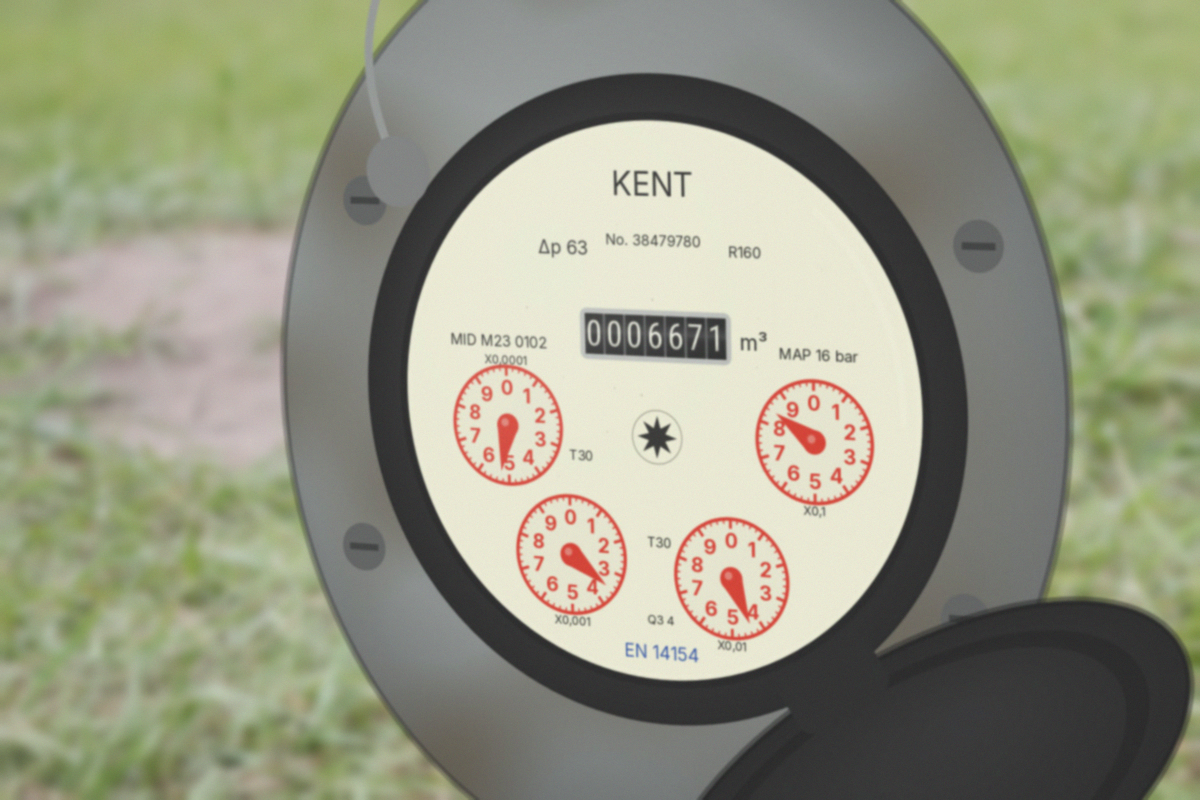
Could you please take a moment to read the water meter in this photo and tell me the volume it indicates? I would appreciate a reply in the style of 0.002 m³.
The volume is 6671.8435 m³
